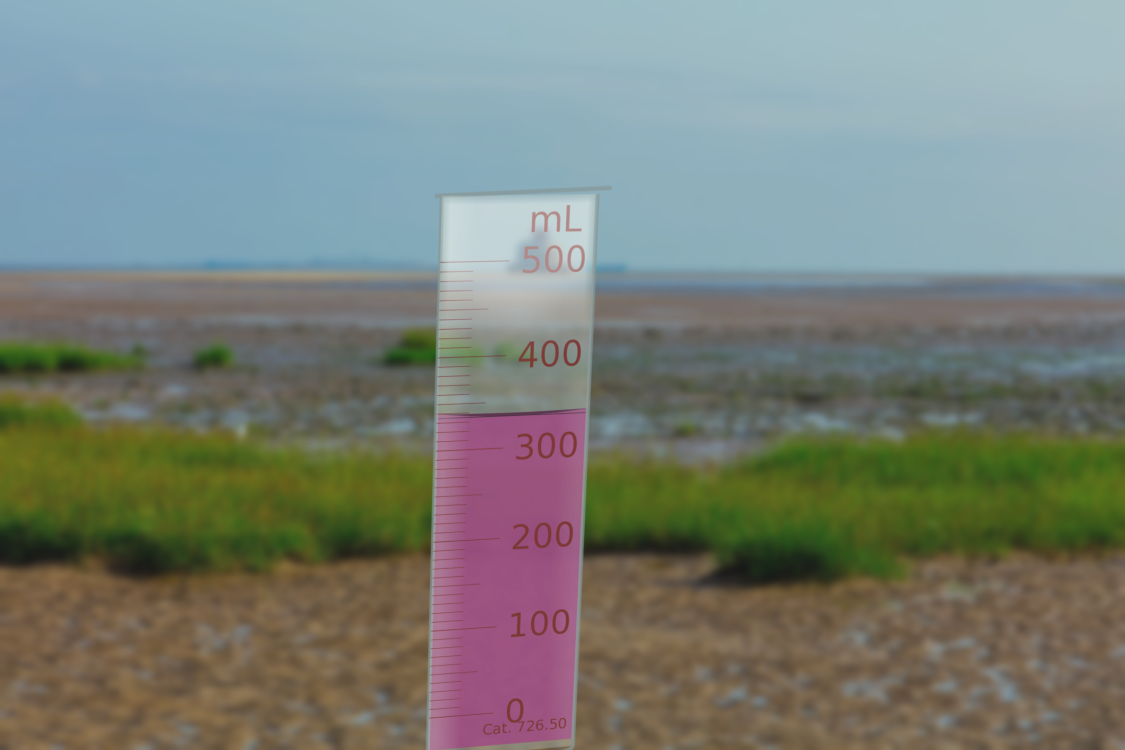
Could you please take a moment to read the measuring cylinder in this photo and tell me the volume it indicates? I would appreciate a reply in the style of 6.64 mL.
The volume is 335 mL
